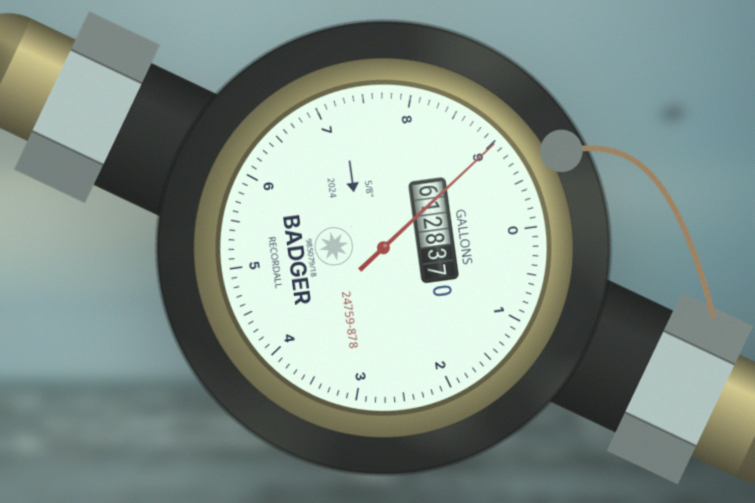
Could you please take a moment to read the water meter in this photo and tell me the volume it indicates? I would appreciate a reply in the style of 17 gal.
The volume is 6128369.0 gal
